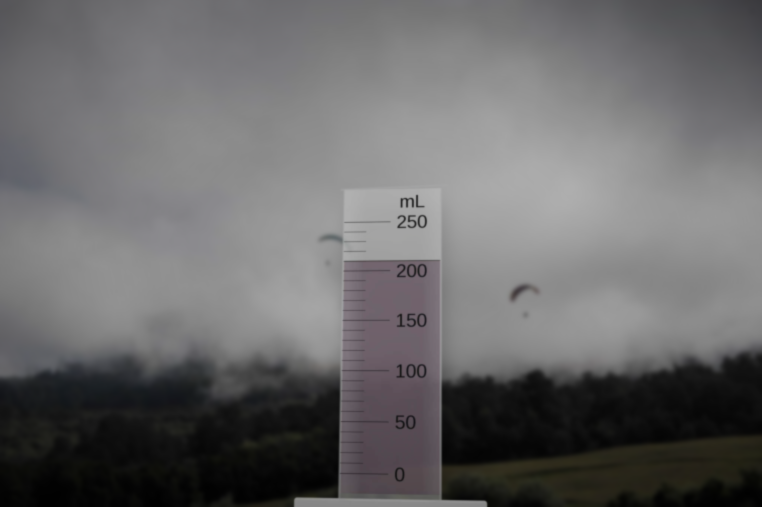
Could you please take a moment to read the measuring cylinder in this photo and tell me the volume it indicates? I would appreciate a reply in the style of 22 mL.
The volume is 210 mL
